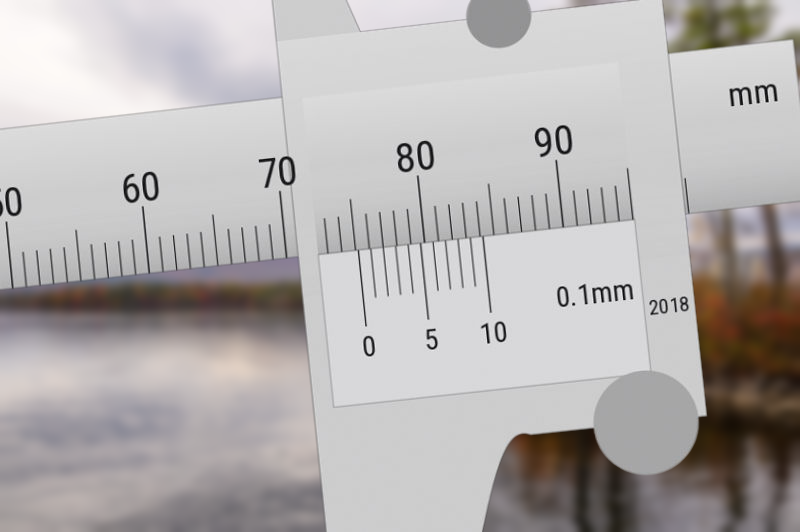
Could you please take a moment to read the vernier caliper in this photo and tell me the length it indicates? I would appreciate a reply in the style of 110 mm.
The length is 75.2 mm
